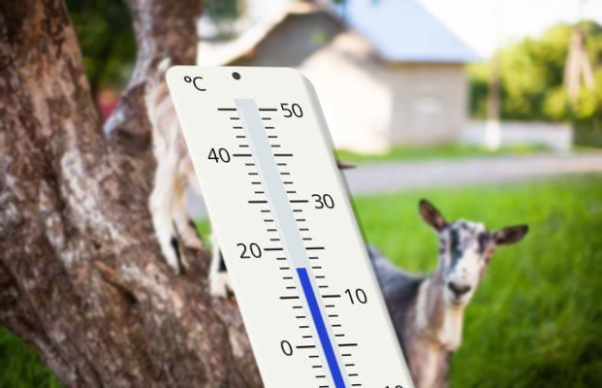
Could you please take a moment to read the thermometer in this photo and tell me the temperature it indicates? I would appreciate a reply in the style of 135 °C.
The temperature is 16 °C
